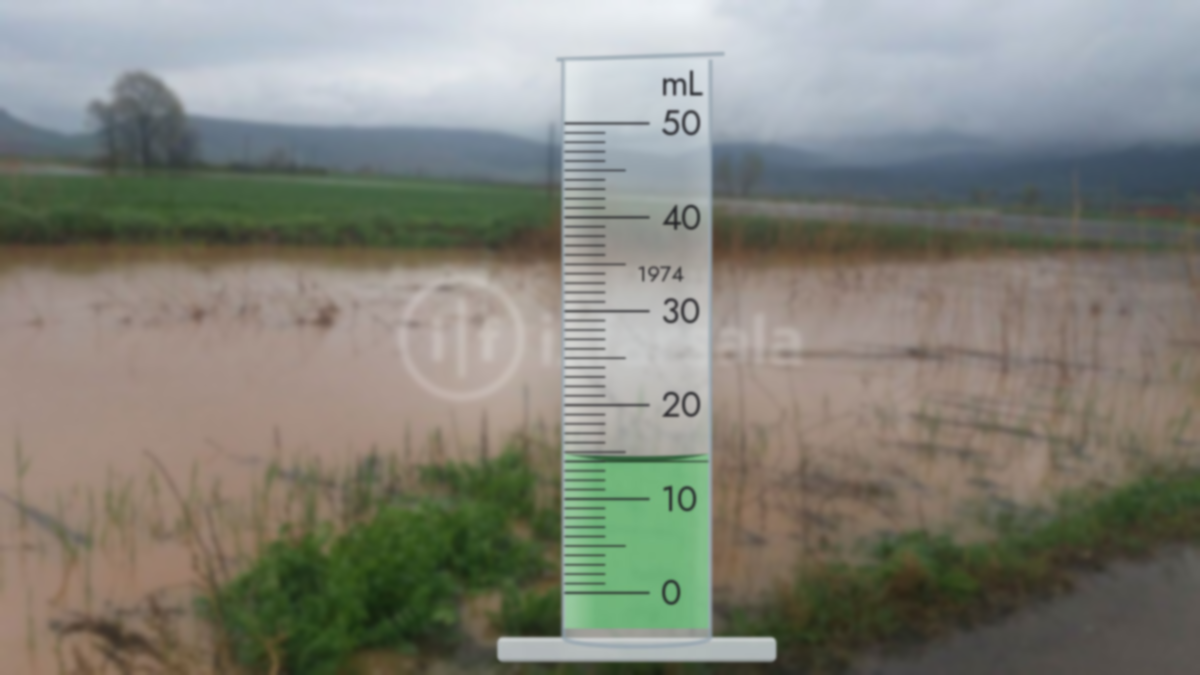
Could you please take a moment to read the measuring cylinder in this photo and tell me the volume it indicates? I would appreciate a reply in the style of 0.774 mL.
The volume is 14 mL
